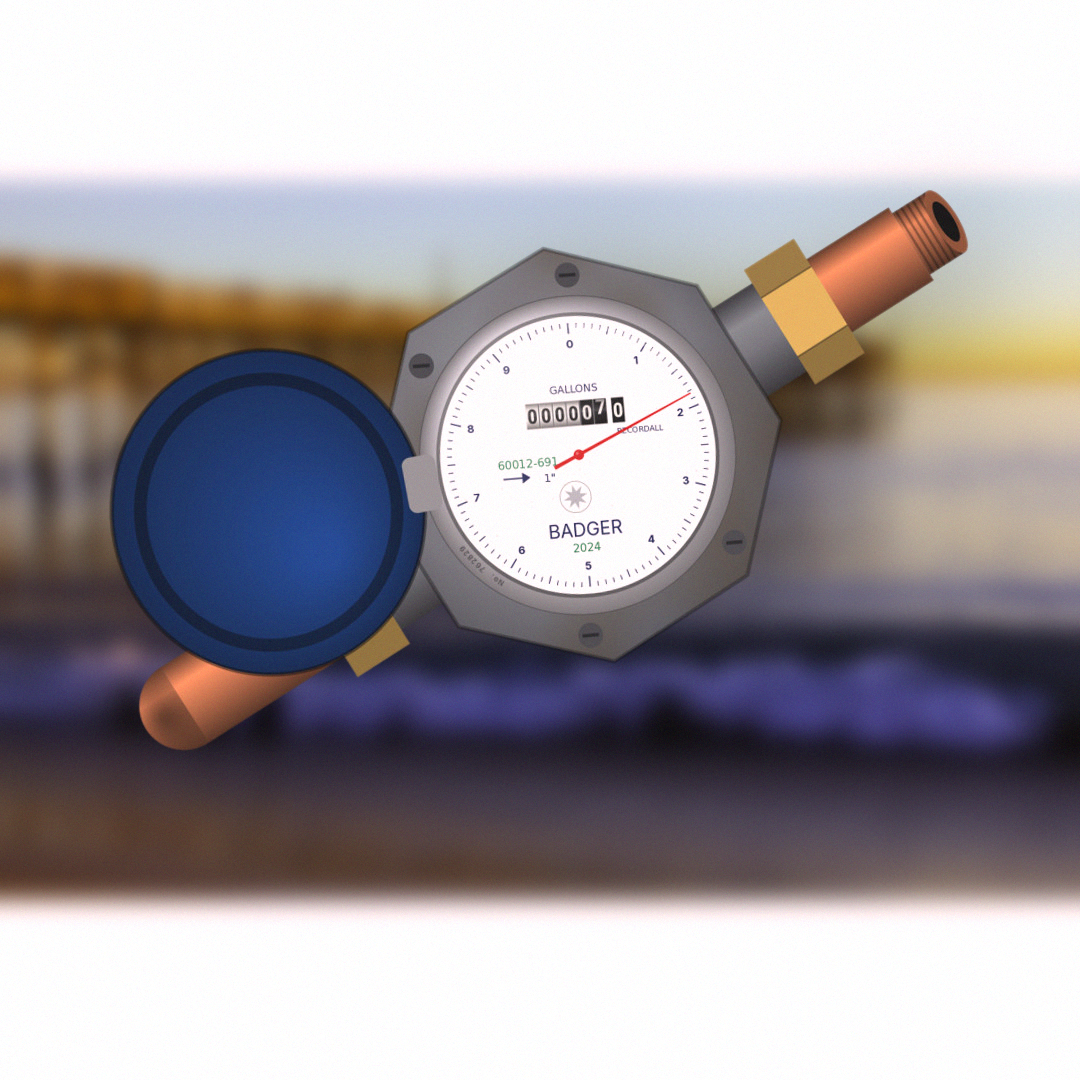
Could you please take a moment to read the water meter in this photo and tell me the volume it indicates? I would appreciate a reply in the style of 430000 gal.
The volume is 71.8 gal
